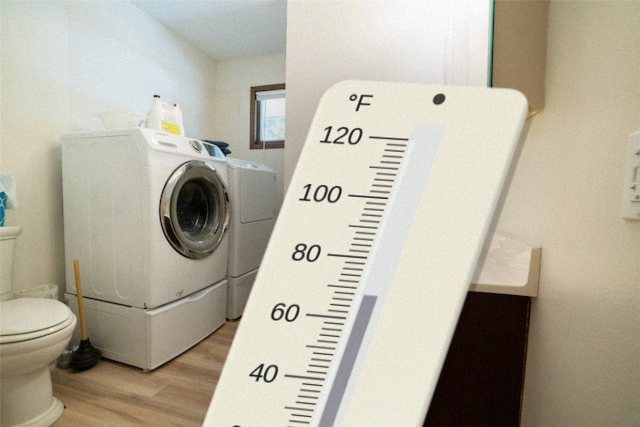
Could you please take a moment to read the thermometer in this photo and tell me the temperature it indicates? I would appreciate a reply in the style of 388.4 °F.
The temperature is 68 °F
